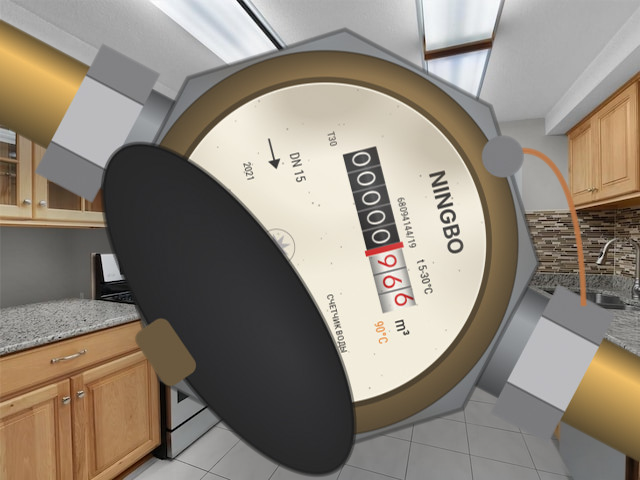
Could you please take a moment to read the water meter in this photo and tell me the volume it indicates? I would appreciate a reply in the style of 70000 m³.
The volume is 0.966 m³
